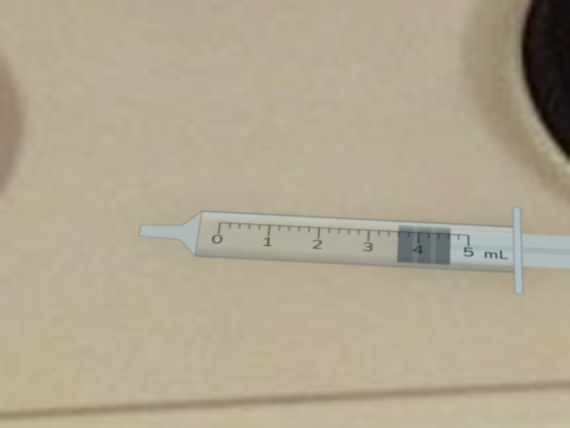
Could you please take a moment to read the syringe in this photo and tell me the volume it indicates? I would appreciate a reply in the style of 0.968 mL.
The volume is 3.6 mL
